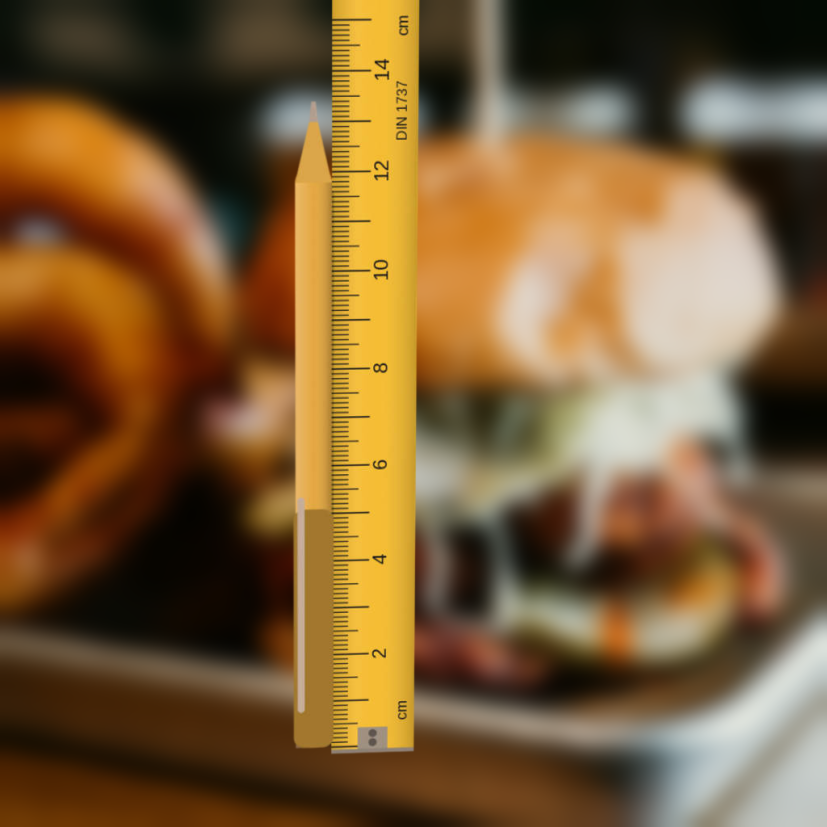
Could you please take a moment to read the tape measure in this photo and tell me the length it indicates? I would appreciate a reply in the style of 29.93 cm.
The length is 13.4 cm
